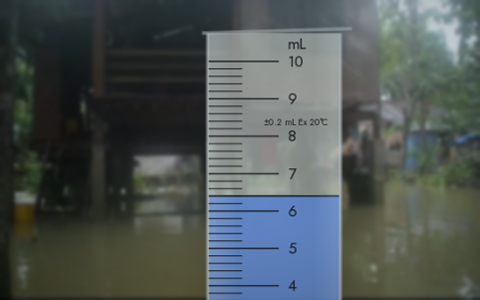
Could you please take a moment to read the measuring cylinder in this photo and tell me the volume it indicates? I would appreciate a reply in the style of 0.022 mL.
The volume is 6.4 mL
